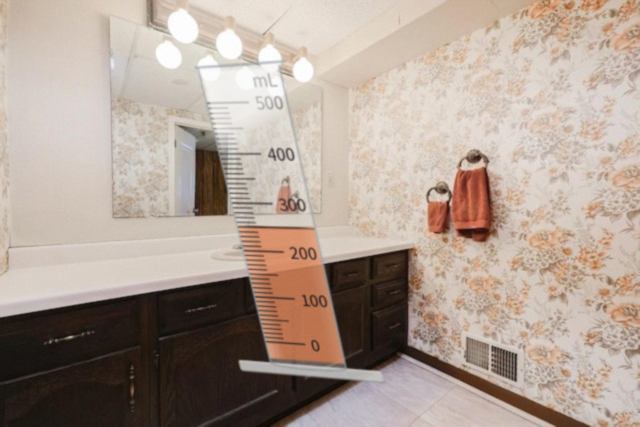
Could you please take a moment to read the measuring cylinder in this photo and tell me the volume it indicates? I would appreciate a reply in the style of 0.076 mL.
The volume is 250 mL
